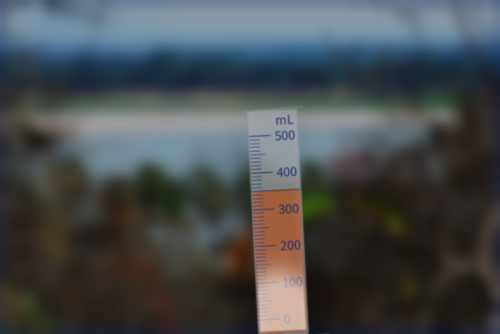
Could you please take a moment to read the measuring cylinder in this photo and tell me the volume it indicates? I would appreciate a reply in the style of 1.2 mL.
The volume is 350 mL
